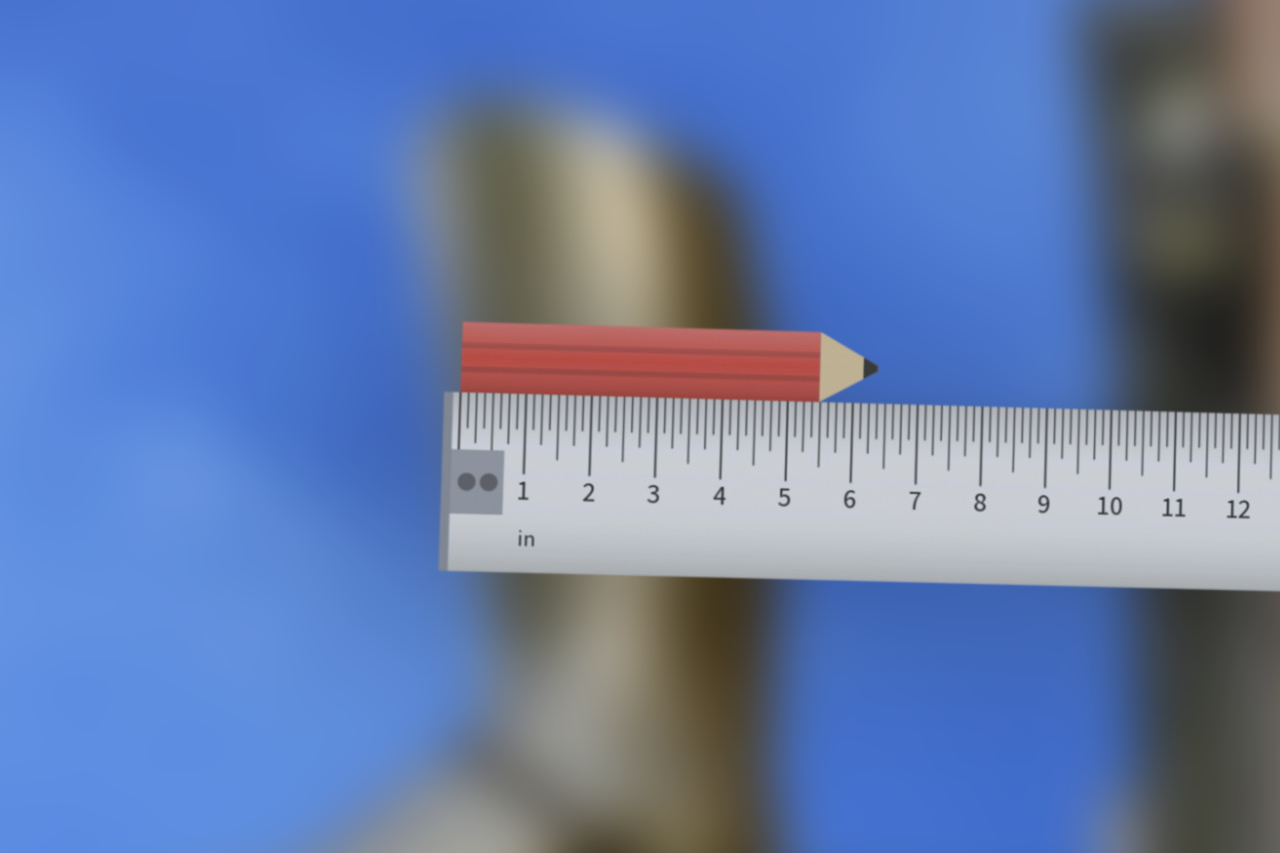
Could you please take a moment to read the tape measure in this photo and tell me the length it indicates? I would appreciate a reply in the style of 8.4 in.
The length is 6.375 in
